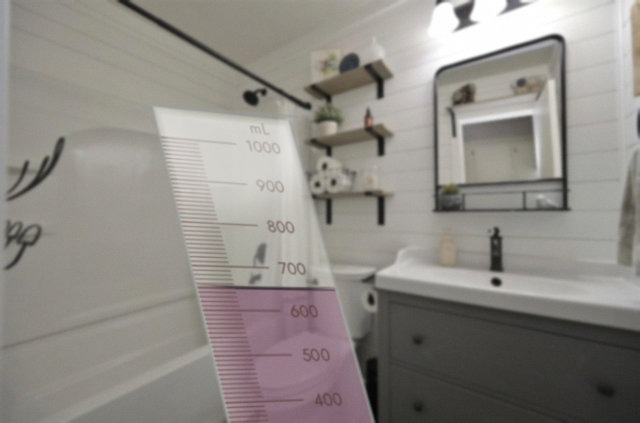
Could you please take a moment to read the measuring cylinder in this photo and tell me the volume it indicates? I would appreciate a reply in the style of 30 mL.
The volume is 650 mL
